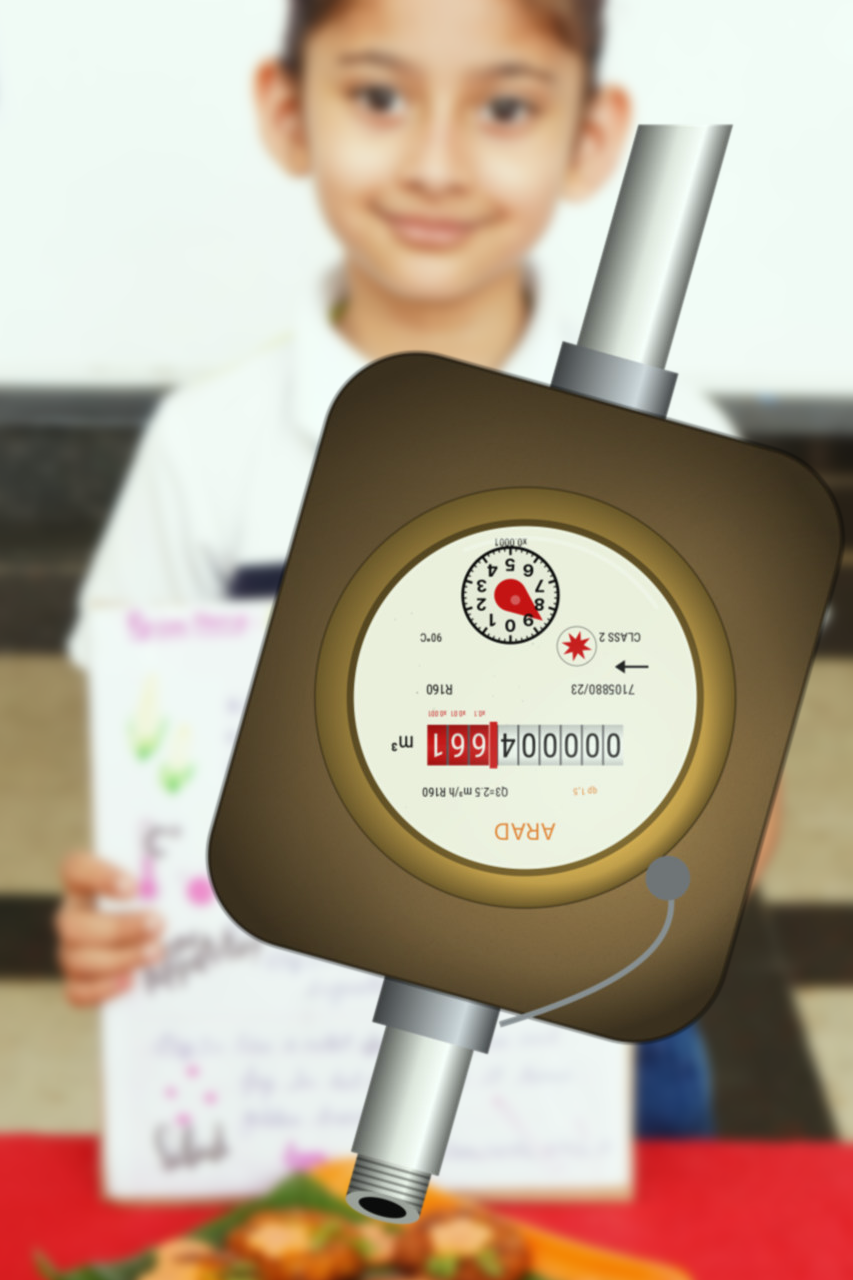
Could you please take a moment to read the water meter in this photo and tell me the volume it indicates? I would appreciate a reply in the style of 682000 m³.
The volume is 4.6618 m³
